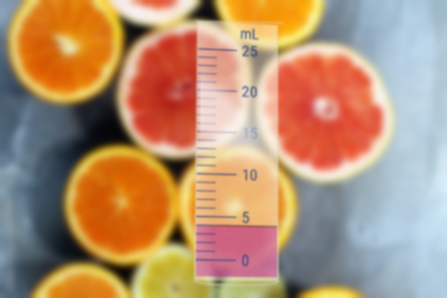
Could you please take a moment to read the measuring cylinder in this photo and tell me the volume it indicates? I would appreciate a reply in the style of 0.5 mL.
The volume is 4 mL
